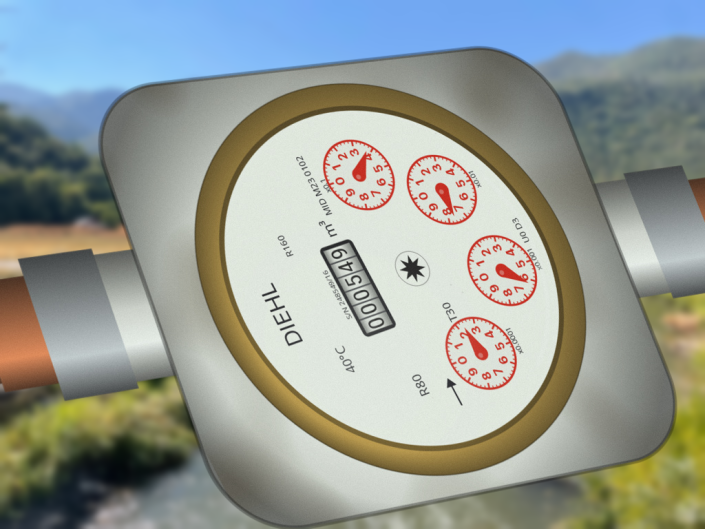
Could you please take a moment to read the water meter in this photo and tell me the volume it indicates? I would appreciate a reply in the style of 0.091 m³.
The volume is 549.3762 m³
